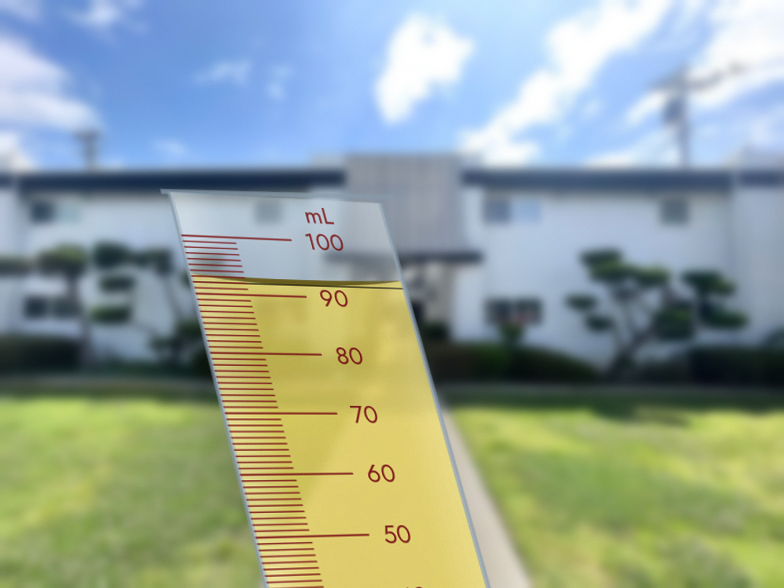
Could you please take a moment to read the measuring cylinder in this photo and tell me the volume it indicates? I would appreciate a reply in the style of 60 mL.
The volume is 92 mL
